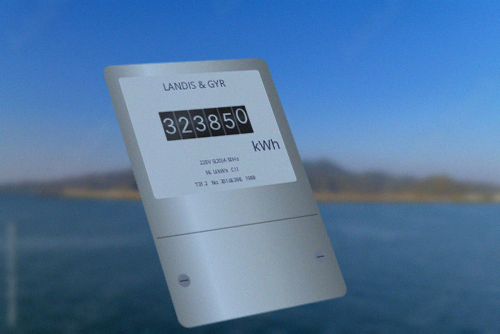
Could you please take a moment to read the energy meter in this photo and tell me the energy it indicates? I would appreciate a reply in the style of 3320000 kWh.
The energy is 323850 kWh
